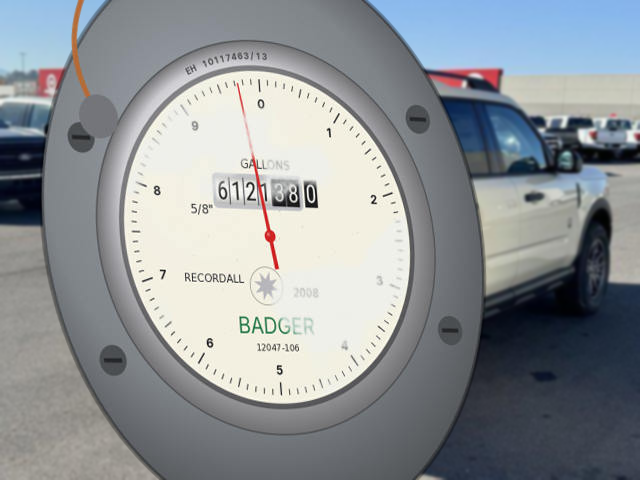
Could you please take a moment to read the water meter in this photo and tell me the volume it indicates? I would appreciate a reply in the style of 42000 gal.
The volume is 6121379.7 gal
